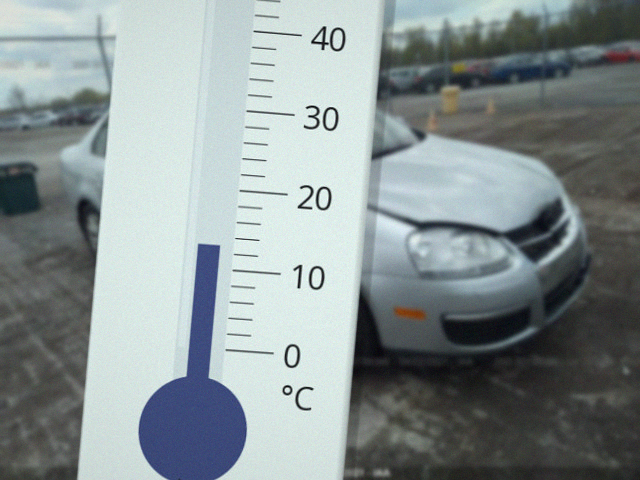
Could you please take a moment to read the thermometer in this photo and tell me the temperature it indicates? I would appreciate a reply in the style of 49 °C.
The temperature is 13 °C
